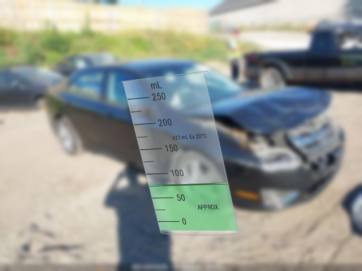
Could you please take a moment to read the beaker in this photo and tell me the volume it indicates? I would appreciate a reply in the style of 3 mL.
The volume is 75 mL
